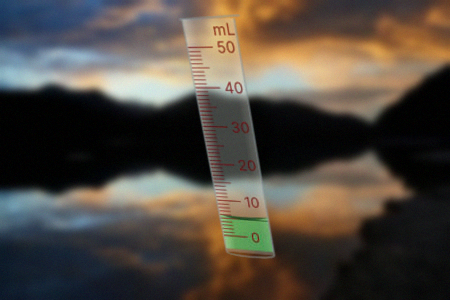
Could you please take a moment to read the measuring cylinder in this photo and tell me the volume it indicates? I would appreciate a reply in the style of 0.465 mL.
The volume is 5 mL
